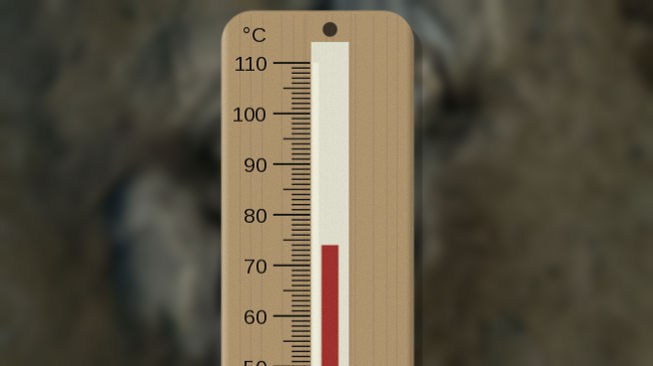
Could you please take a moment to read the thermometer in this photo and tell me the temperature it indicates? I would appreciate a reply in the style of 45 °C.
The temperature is 74 °C
